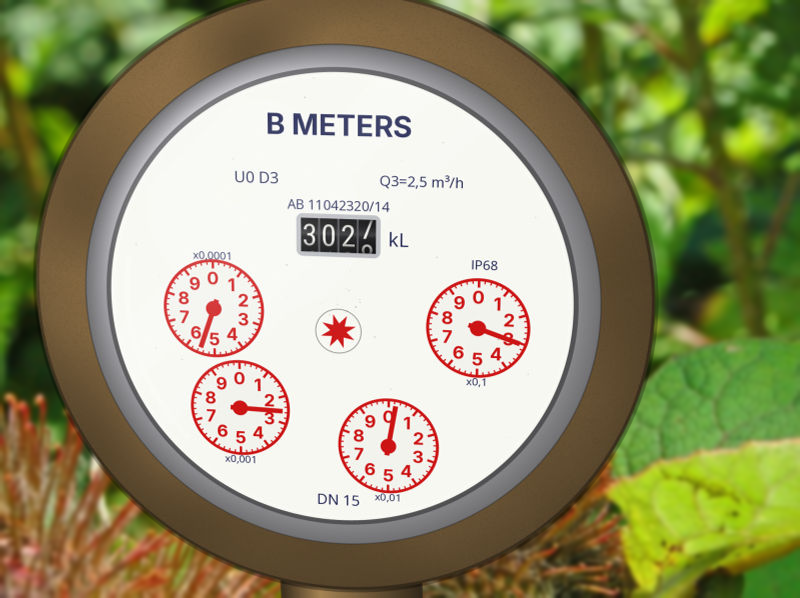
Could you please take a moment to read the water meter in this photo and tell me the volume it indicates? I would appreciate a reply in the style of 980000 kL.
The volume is 3027.3025 kL
